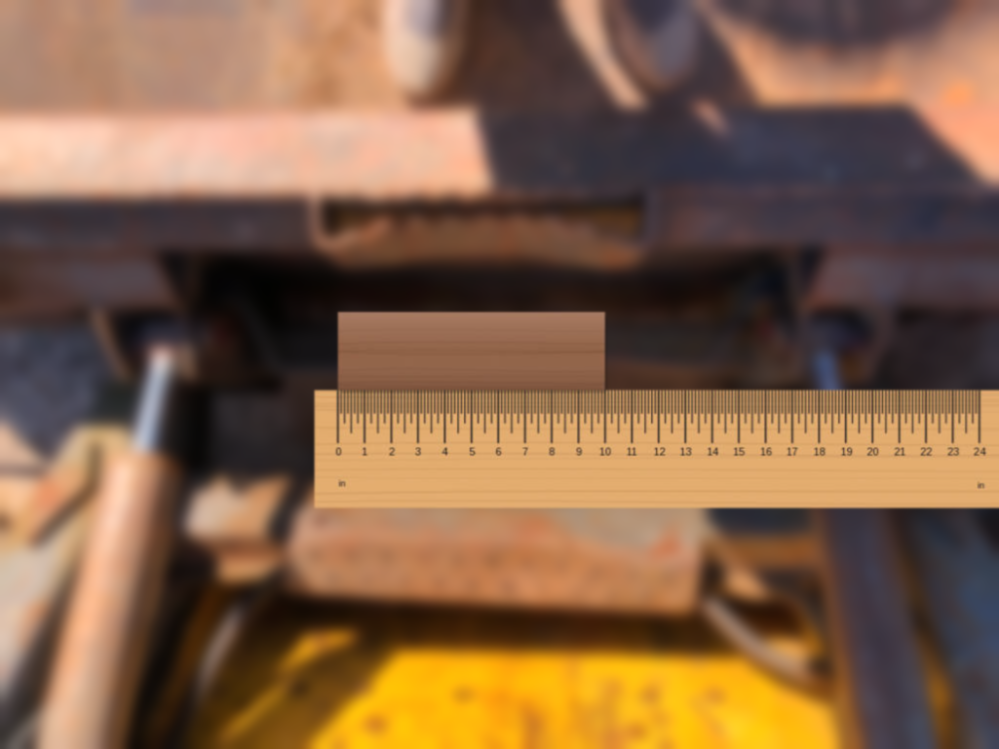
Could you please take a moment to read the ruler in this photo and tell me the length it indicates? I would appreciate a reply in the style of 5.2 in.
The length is 10 in
